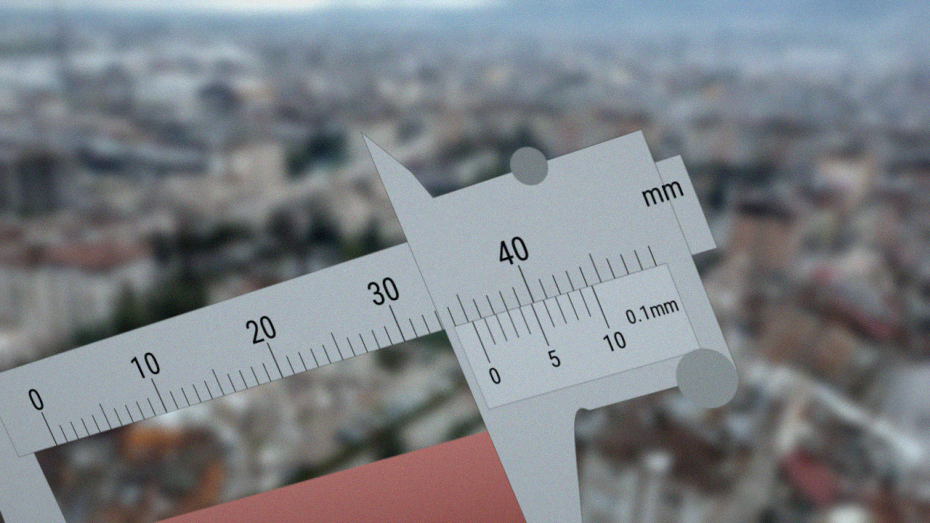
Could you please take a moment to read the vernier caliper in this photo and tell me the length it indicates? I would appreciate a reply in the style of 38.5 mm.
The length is 35.3 mm
